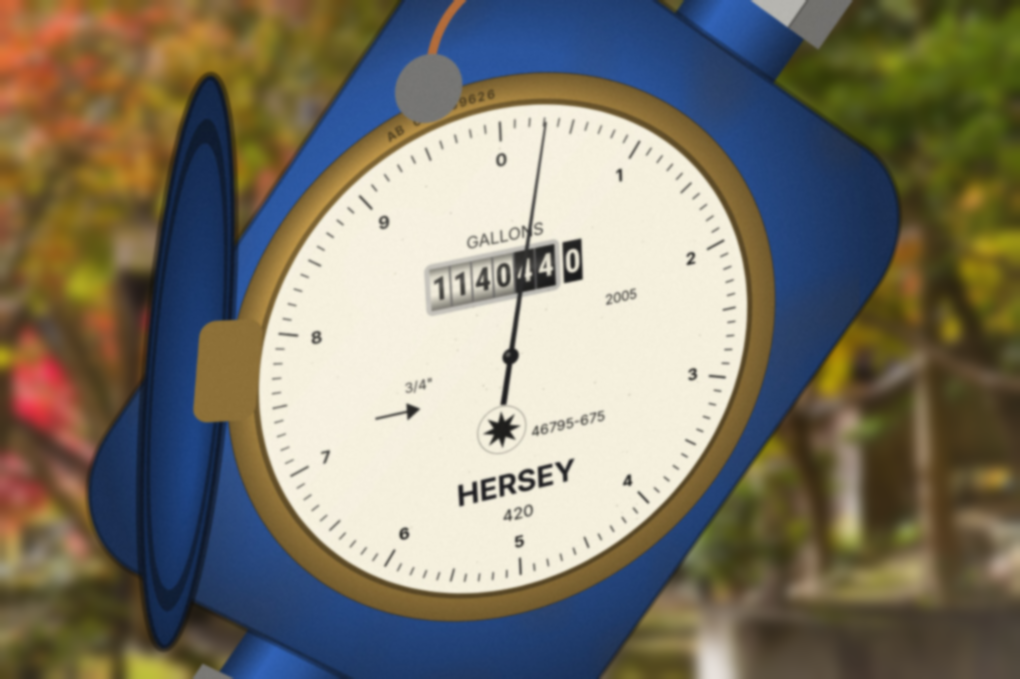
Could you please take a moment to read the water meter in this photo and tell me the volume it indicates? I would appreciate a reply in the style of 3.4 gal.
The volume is 1140440.3 gal
